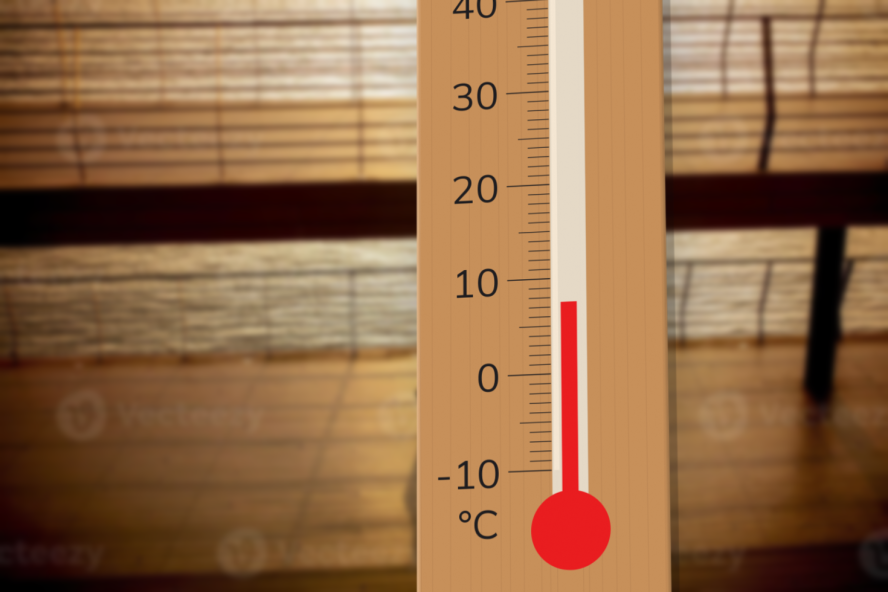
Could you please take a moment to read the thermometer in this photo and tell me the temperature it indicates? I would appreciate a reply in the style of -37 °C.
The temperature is 7.5 °C
